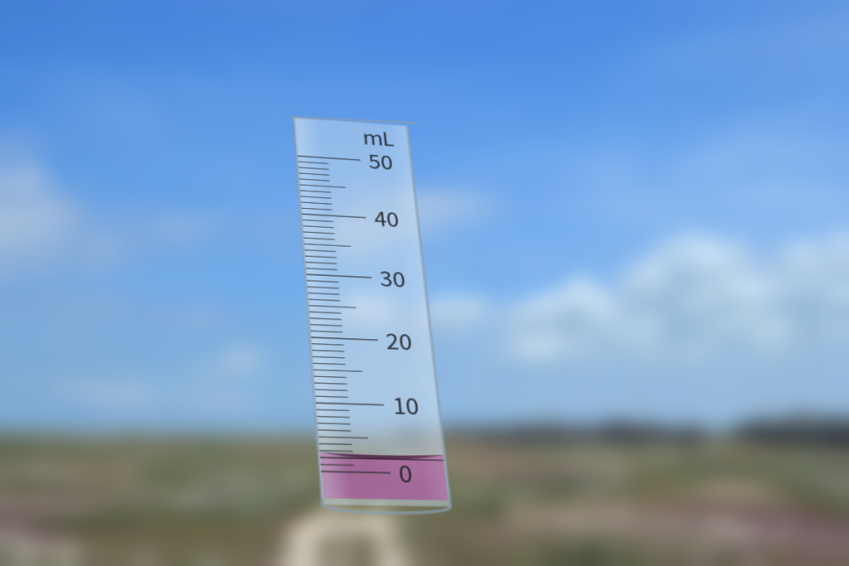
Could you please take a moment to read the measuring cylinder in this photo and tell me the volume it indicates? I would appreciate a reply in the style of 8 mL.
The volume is 2 mL
